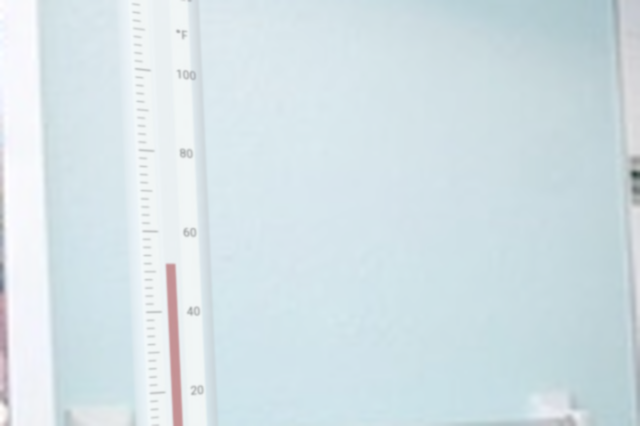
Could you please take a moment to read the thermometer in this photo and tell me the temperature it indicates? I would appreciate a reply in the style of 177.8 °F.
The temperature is 52 °F
